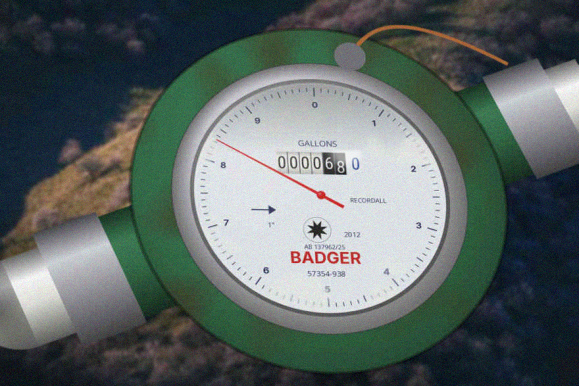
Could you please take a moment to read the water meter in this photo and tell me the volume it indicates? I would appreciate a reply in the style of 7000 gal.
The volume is 678.3 gal
